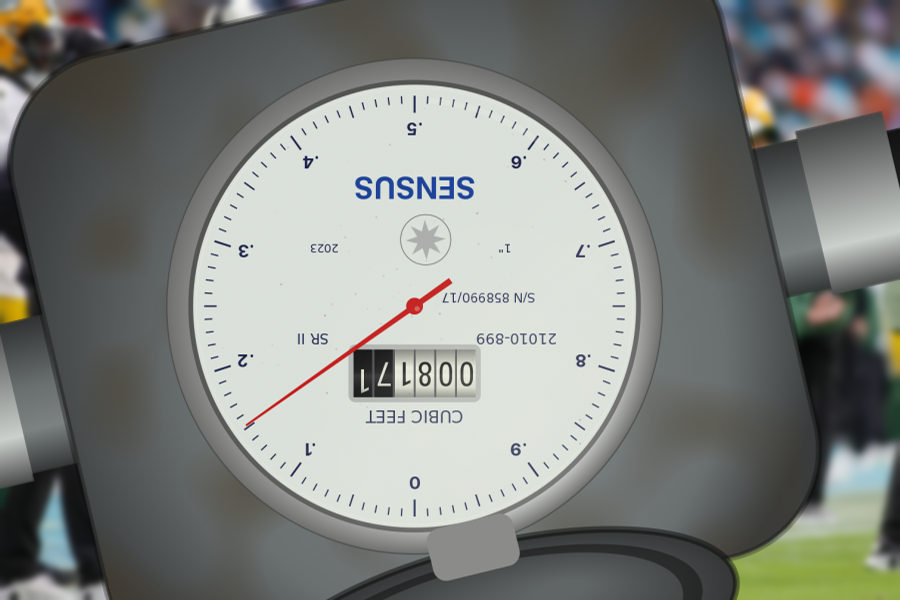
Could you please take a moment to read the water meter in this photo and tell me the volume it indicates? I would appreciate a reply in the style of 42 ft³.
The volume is 8171.15 ft³
